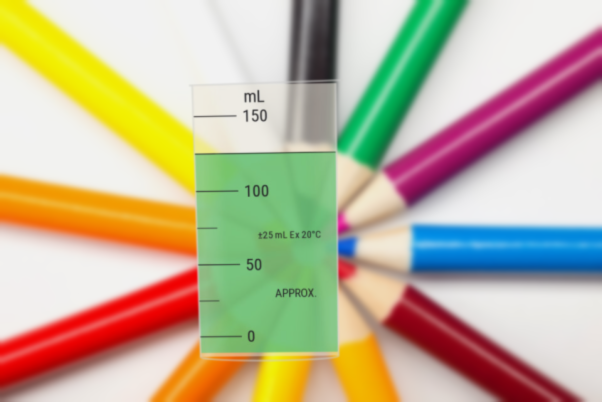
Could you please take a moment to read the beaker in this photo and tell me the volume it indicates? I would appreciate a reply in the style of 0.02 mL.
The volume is 125 mL
